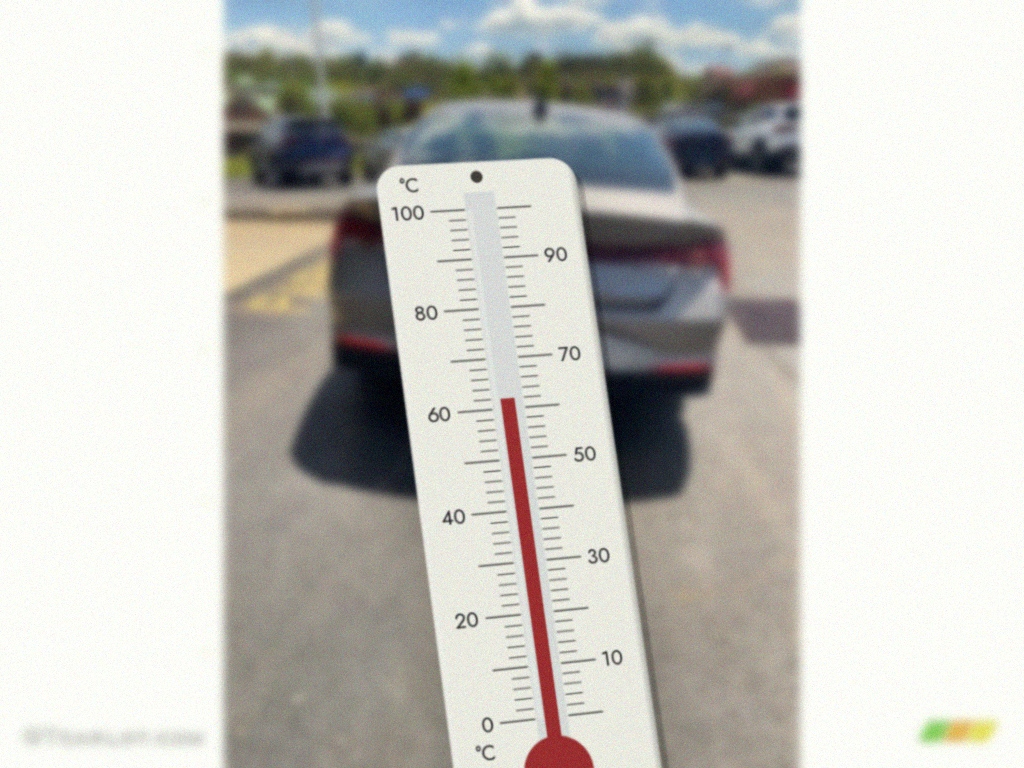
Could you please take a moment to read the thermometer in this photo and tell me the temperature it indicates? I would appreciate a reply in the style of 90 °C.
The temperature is 62 °C
